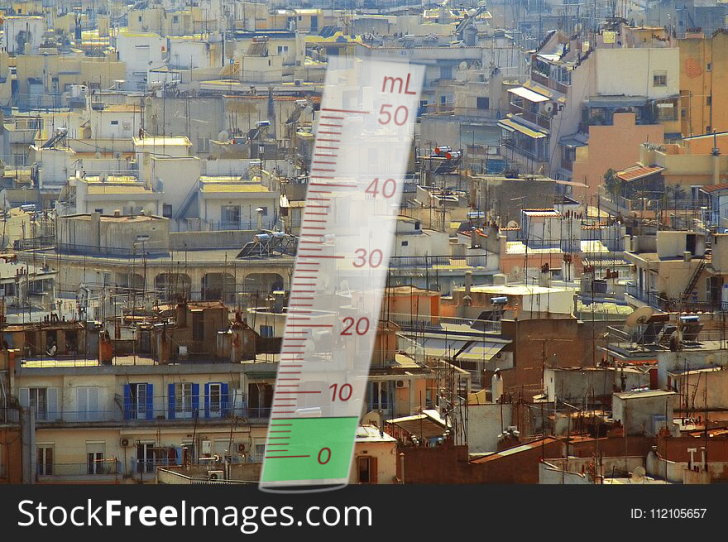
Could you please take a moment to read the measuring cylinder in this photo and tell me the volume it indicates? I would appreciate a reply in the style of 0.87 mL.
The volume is 6 mL
